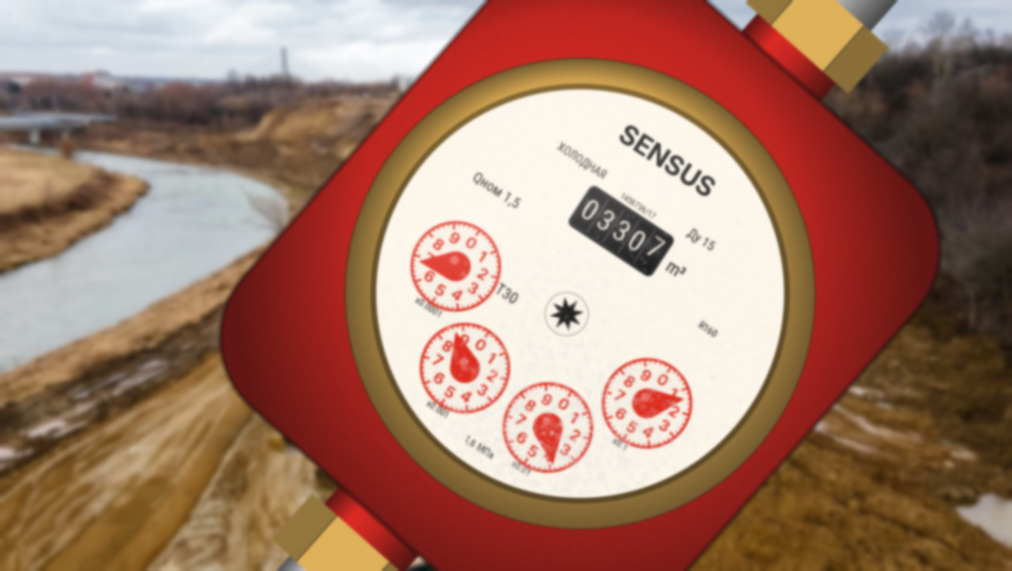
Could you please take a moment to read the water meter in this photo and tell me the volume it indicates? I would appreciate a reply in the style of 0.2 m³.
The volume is 3307.1386 m³
